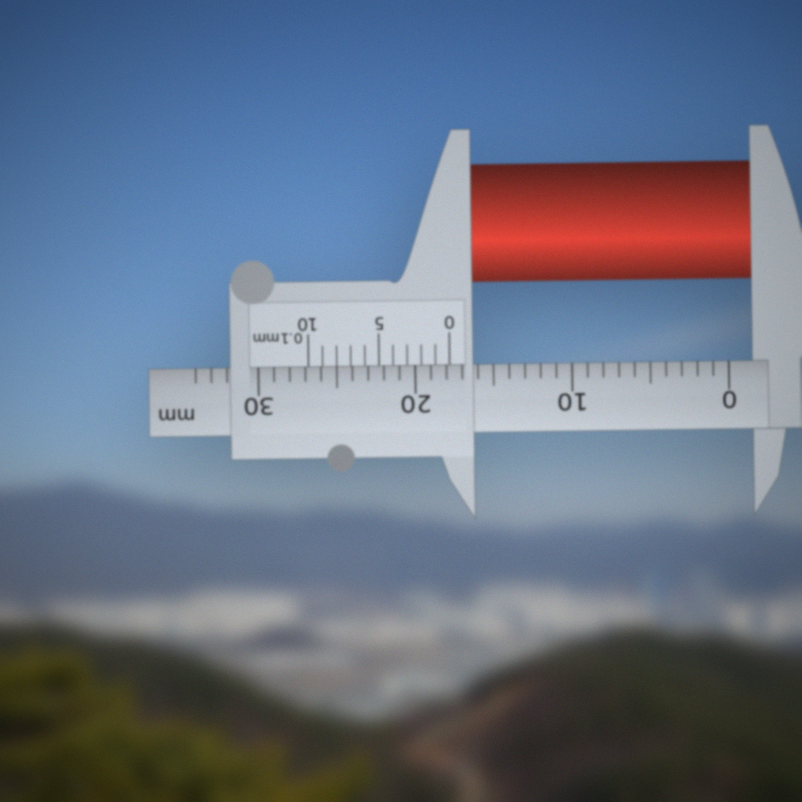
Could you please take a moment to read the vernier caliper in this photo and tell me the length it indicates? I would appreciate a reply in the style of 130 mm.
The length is 17.8 mm
